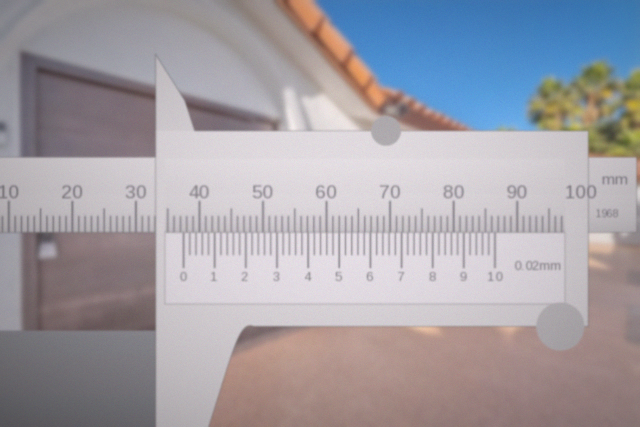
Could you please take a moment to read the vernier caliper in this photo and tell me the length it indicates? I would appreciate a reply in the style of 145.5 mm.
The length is 37.5 mm
